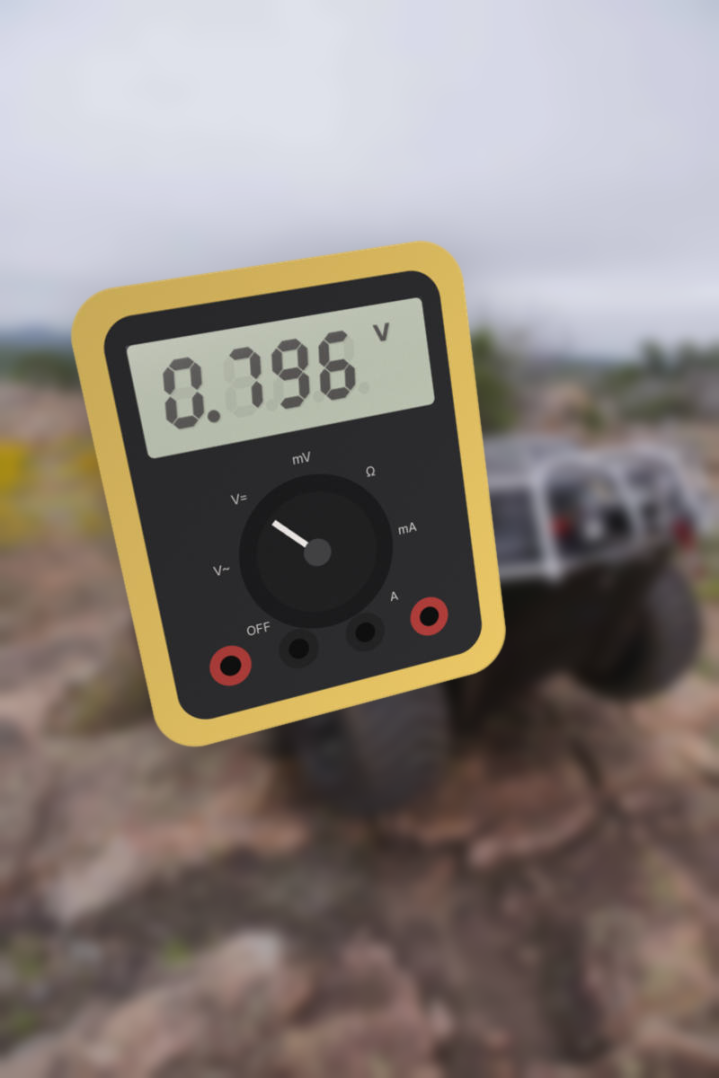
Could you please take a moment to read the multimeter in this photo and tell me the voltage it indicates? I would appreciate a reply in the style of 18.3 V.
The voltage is 0.796 V
